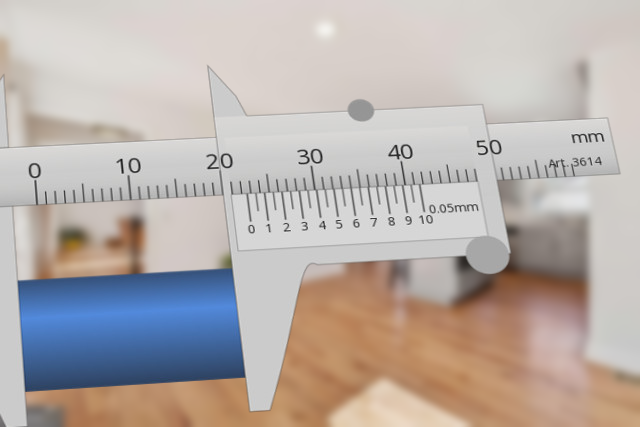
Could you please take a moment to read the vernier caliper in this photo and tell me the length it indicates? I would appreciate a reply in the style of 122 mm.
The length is 22.6 mm
